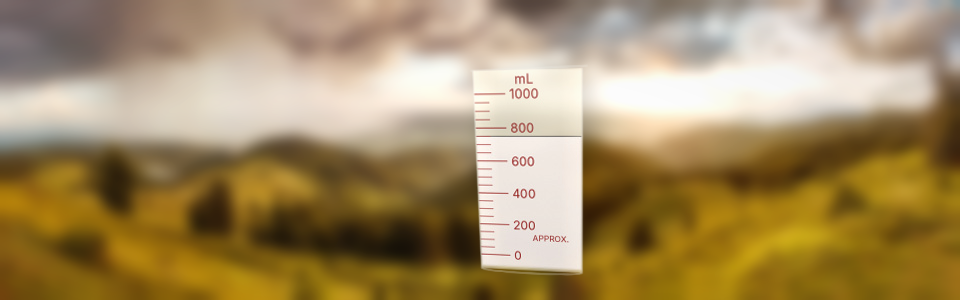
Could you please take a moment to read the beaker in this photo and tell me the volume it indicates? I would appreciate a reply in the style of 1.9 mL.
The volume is 750 mL
